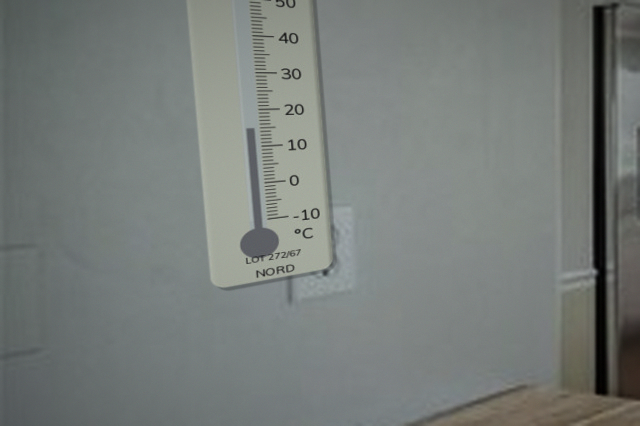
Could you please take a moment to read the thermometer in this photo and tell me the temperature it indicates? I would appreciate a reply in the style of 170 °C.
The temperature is 15 °C
